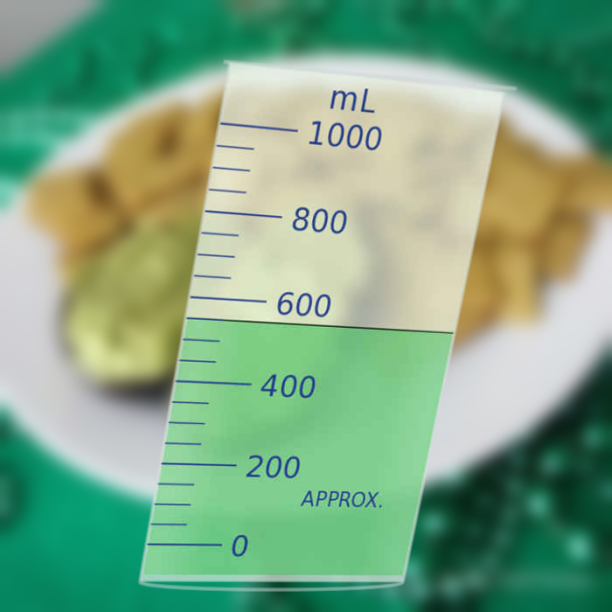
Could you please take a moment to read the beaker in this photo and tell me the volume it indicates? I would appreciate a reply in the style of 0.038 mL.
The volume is 550 mL
